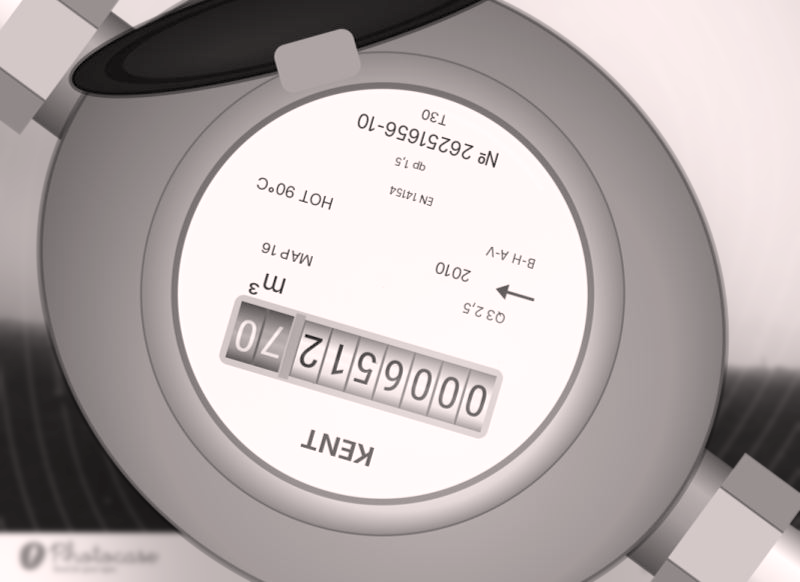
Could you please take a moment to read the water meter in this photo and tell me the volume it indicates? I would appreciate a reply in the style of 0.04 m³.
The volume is 6512.70 m³
